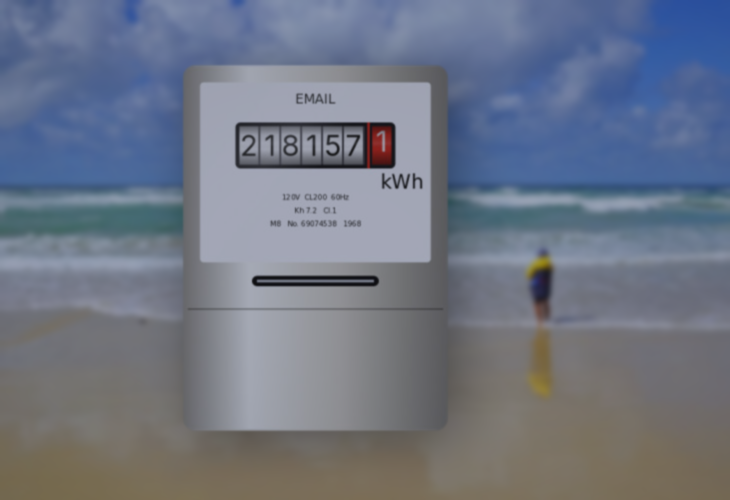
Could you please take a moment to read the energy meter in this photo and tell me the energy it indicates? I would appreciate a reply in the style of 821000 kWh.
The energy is 218157.1 kWh
